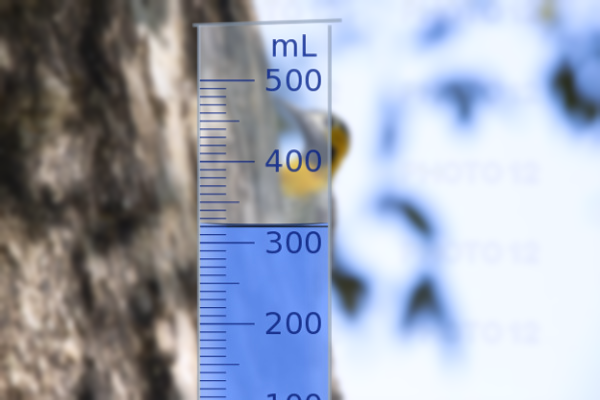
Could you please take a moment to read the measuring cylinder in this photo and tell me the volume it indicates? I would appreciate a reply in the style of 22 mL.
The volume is 320 mL
